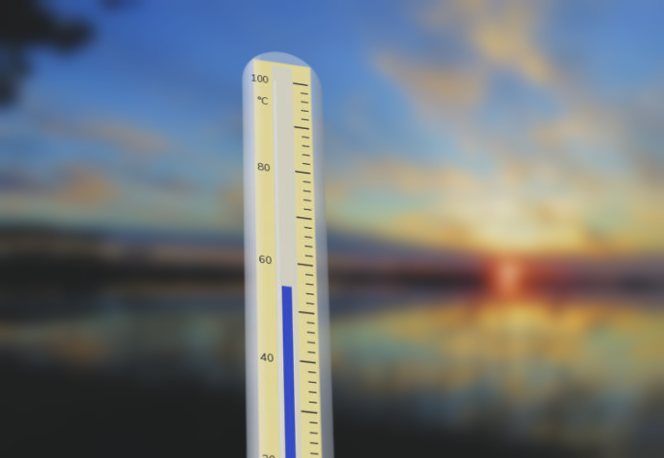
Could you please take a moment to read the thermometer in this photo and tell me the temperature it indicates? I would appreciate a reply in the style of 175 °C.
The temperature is 55 °C
